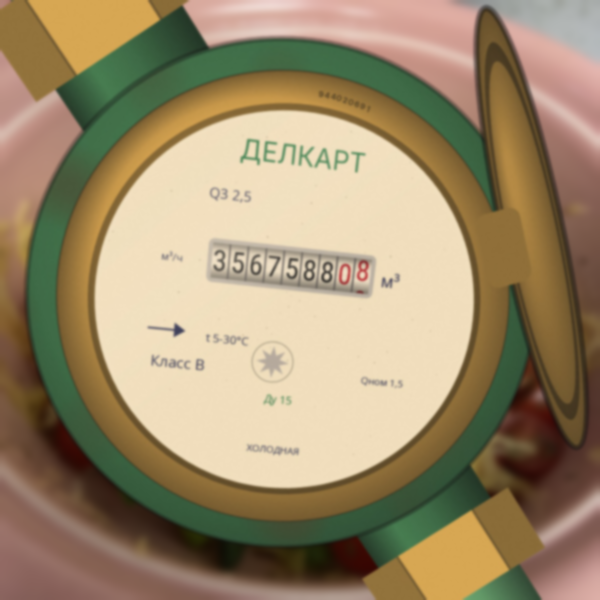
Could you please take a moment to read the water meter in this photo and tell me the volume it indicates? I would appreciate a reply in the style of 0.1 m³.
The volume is 3567588.08 m³
